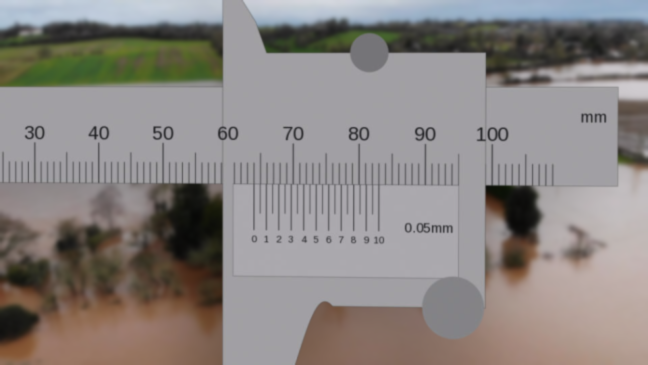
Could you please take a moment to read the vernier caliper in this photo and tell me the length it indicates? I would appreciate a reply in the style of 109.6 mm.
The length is 64.0 mm
